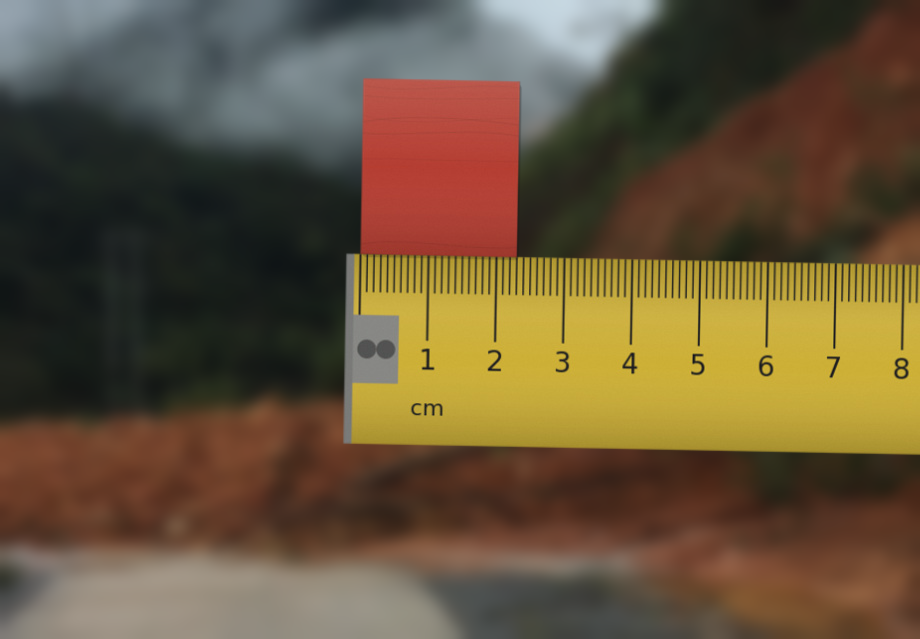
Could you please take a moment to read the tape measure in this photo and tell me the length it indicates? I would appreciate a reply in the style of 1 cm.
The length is 2.3 cm
